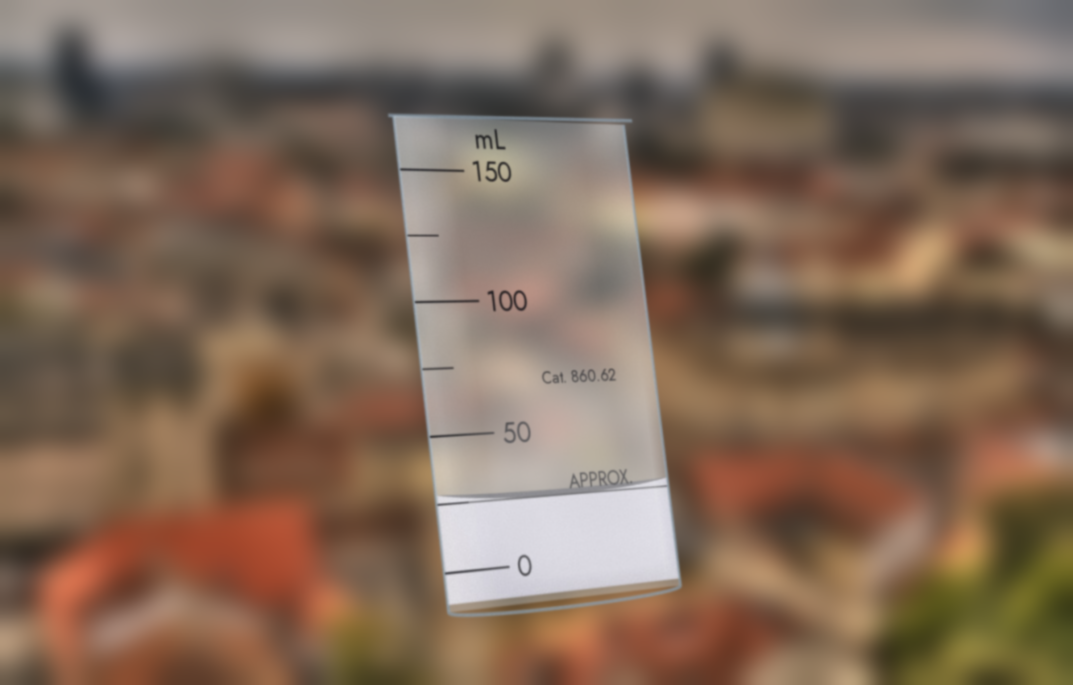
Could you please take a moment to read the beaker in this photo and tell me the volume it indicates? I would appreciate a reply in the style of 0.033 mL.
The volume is 25 mL
